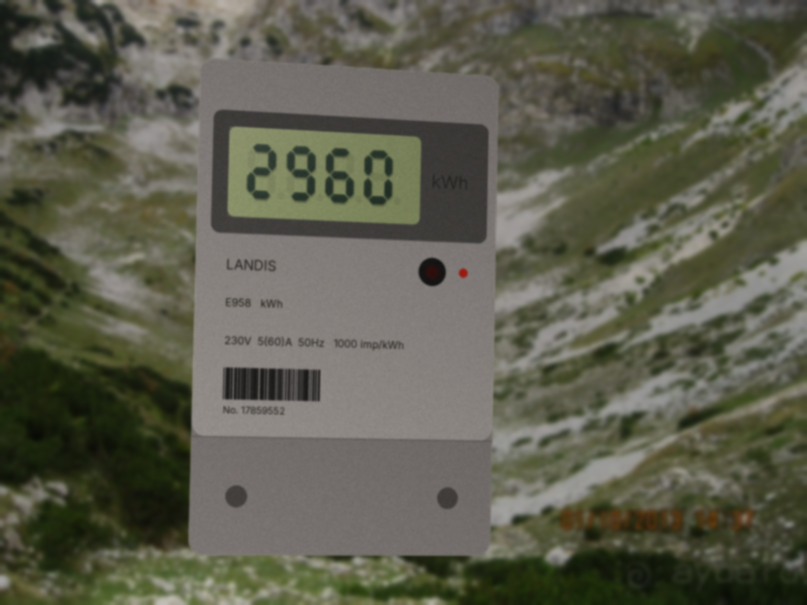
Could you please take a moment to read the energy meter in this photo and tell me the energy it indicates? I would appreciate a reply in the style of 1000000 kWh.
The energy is 2960 kWh
